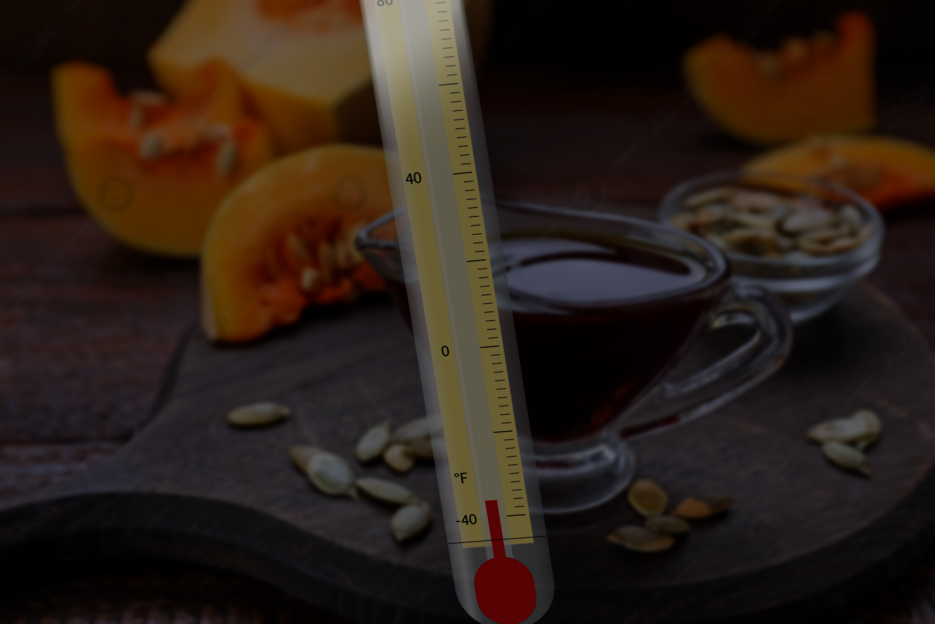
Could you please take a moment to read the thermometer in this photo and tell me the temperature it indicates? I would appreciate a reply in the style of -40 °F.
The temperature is -36 °F
